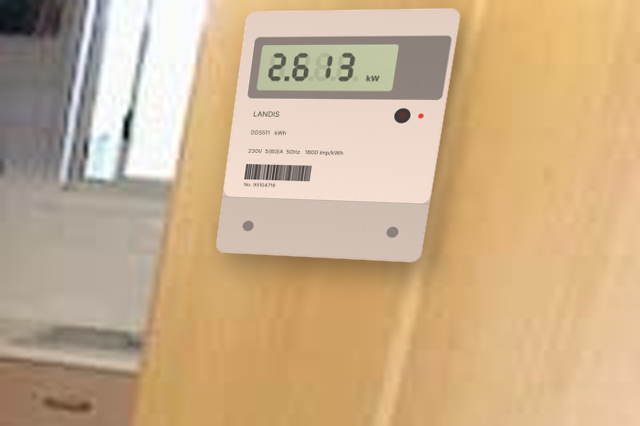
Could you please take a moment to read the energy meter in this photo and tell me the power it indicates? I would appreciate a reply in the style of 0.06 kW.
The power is 2.613 kW
